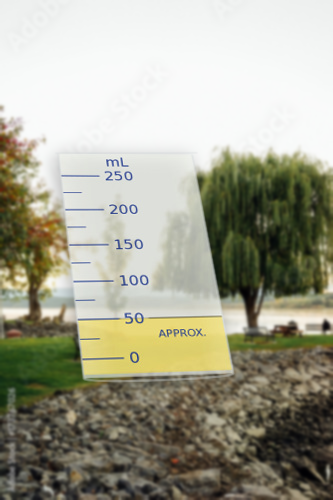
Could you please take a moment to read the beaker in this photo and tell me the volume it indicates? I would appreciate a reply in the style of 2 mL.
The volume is 50 mL
